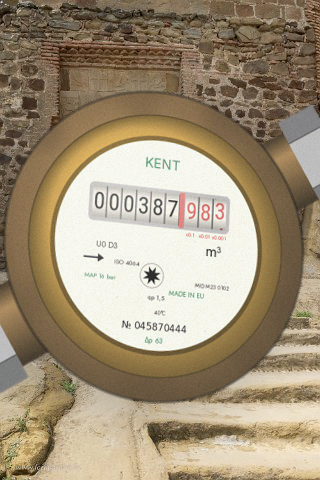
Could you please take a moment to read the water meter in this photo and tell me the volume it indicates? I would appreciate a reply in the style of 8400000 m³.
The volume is 387.983 m³
